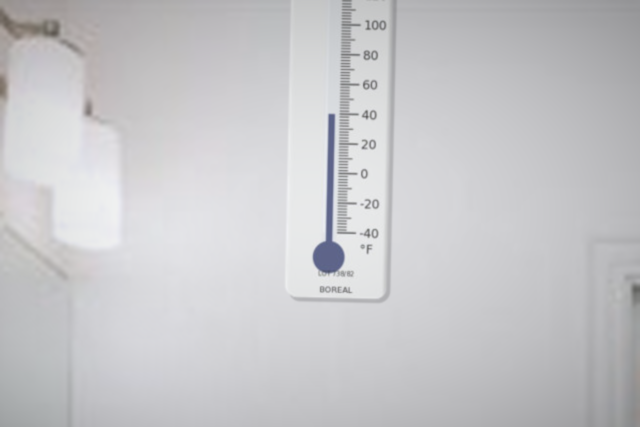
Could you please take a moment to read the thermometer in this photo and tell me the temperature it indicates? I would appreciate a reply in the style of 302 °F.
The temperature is 40 °F
